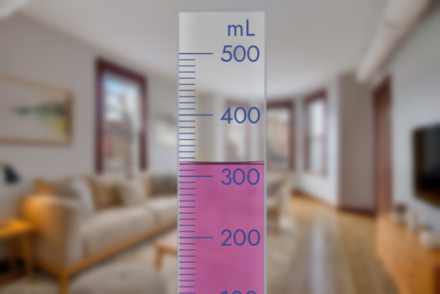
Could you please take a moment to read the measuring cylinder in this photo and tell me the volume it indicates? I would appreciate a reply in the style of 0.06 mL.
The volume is 320 mL
